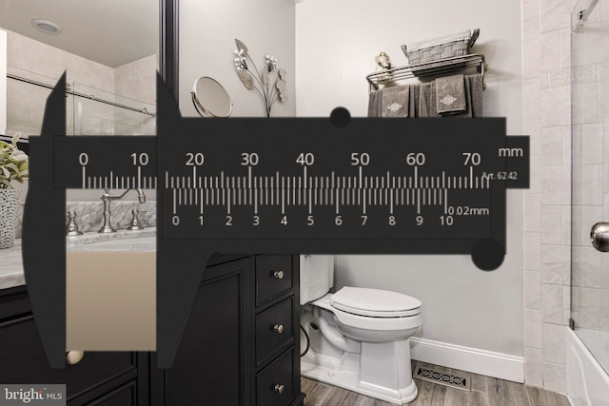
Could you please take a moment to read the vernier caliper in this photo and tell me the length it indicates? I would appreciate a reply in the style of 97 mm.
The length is 16.4 mm
